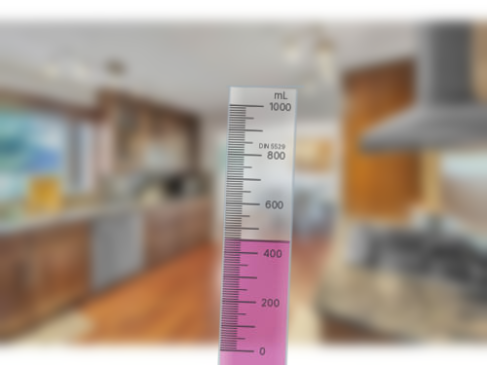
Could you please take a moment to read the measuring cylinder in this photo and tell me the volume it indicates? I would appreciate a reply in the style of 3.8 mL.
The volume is 450 mL
